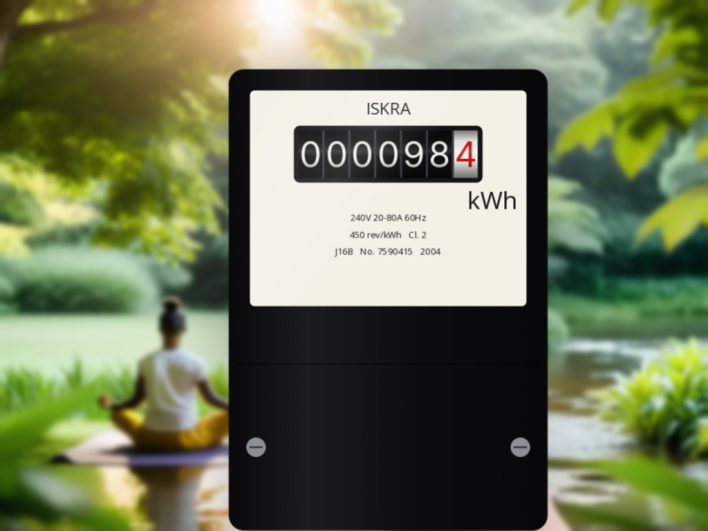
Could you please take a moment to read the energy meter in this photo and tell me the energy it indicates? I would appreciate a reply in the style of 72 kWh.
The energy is 98.4 kWh
